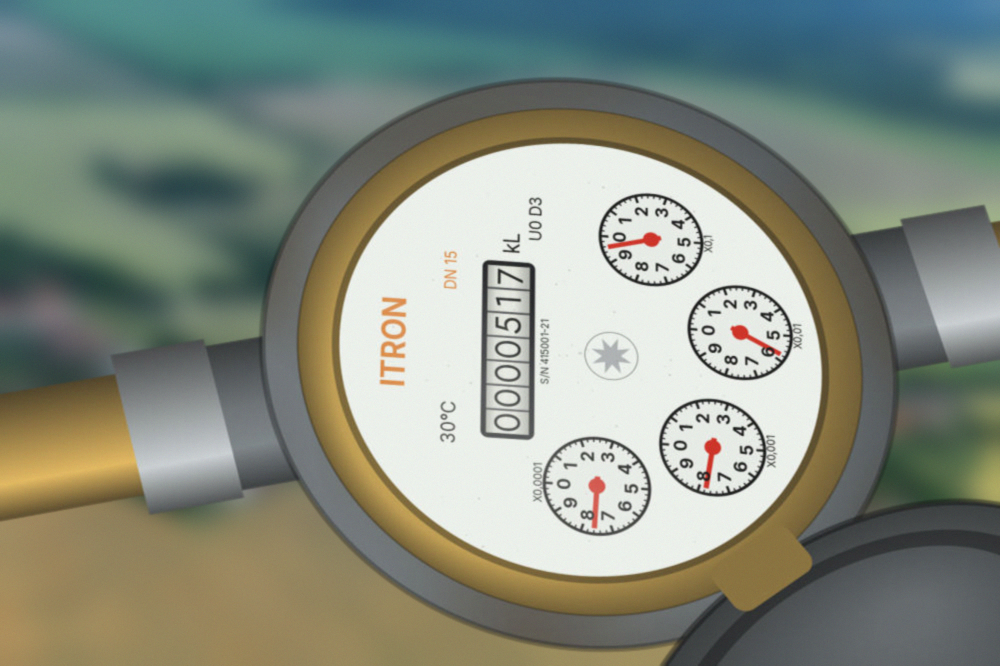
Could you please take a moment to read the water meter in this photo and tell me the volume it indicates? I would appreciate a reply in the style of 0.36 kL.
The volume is 516.9577 kL
